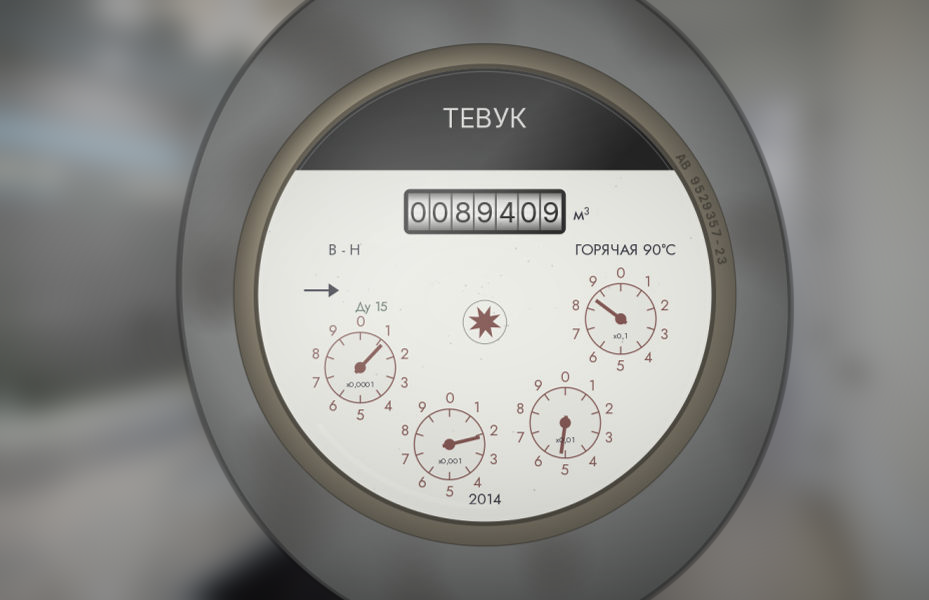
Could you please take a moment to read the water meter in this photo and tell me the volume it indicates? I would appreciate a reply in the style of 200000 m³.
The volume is 89409.8521 m³
